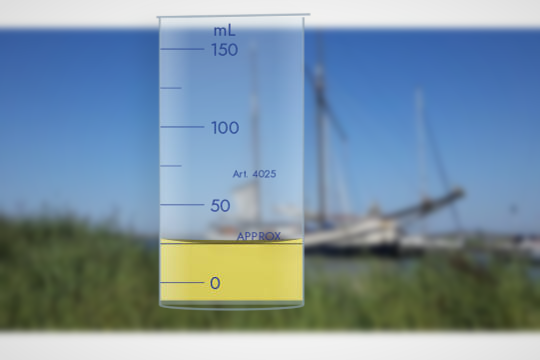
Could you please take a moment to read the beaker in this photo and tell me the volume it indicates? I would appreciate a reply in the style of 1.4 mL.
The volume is 25 mL
